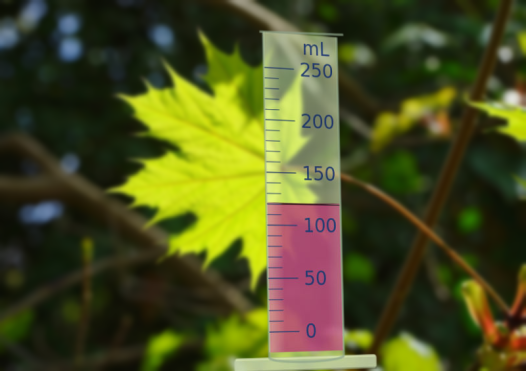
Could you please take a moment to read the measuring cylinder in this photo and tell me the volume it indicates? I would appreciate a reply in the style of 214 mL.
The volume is 120 mL
